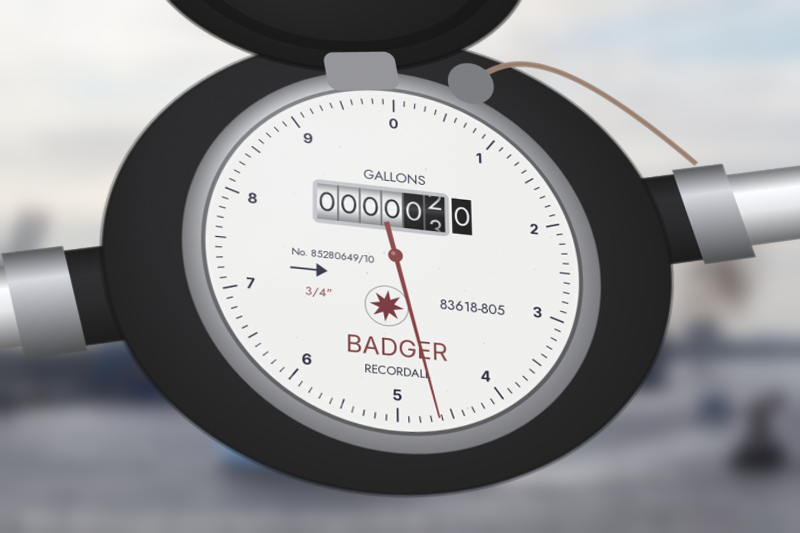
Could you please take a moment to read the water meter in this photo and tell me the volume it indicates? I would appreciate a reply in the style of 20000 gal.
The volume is 24.6 gal
